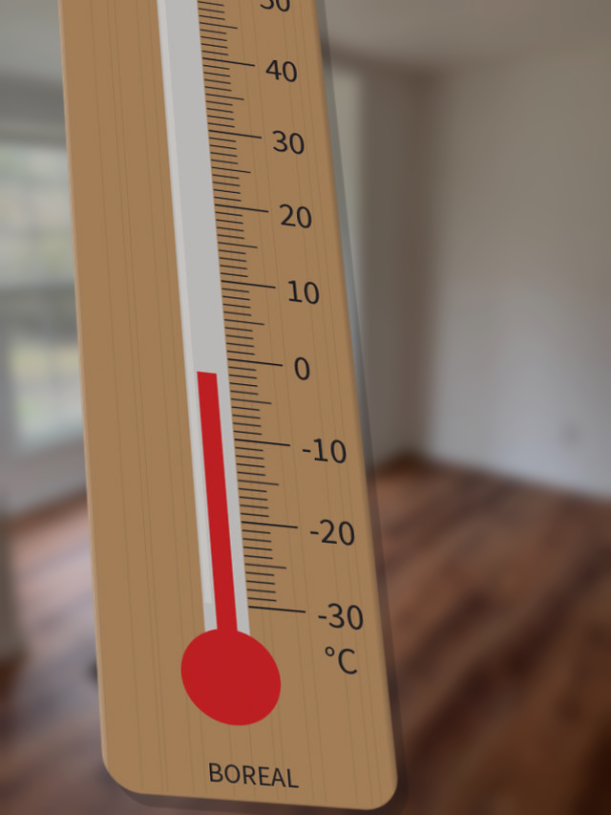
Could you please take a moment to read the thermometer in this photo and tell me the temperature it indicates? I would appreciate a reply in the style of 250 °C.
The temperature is -2 °C
